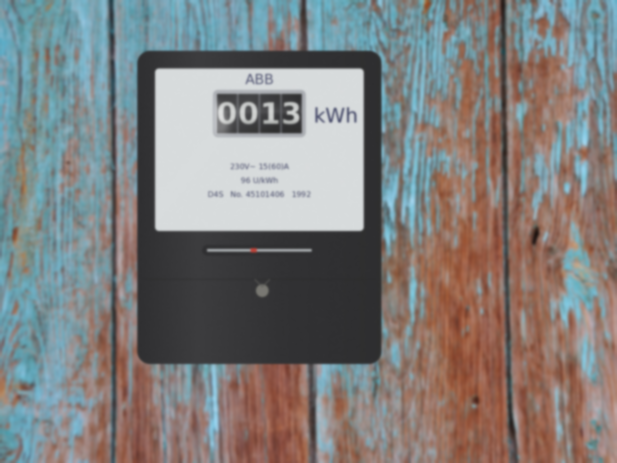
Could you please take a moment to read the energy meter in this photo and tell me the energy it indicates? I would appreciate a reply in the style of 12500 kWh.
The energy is 13 kWh
